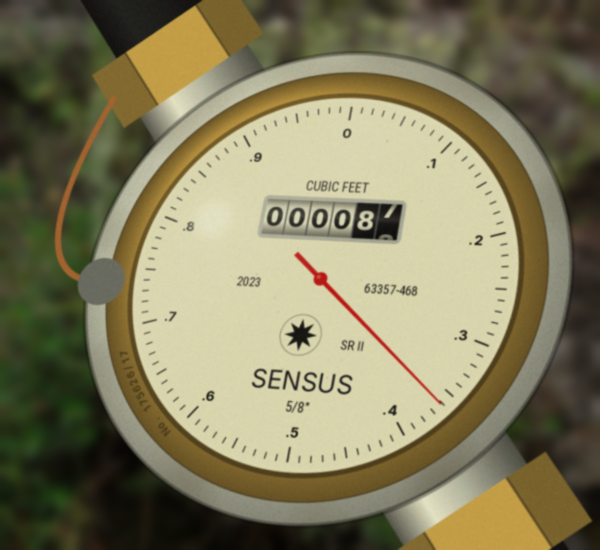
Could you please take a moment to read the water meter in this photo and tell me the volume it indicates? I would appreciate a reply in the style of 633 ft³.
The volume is 87.36 ft³
